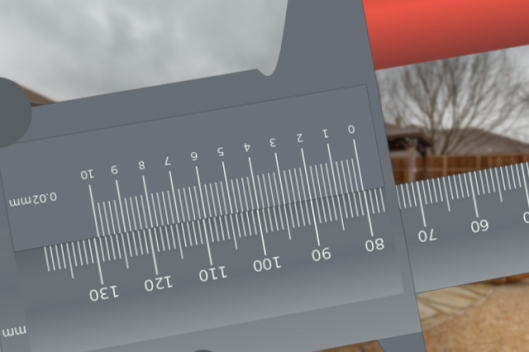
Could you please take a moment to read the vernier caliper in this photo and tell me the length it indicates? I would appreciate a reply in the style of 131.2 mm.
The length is 80.2 mm
